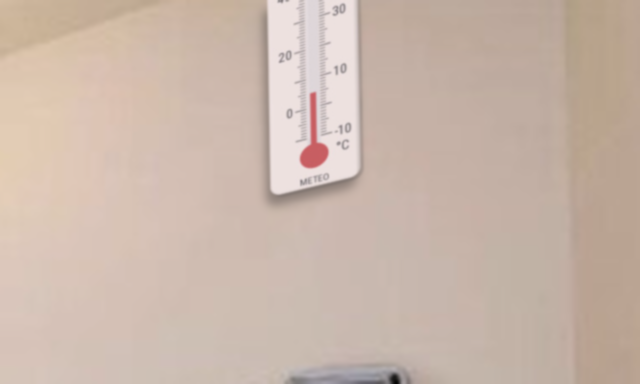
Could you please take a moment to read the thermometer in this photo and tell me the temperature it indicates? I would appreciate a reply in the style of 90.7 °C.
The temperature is 5 °C
